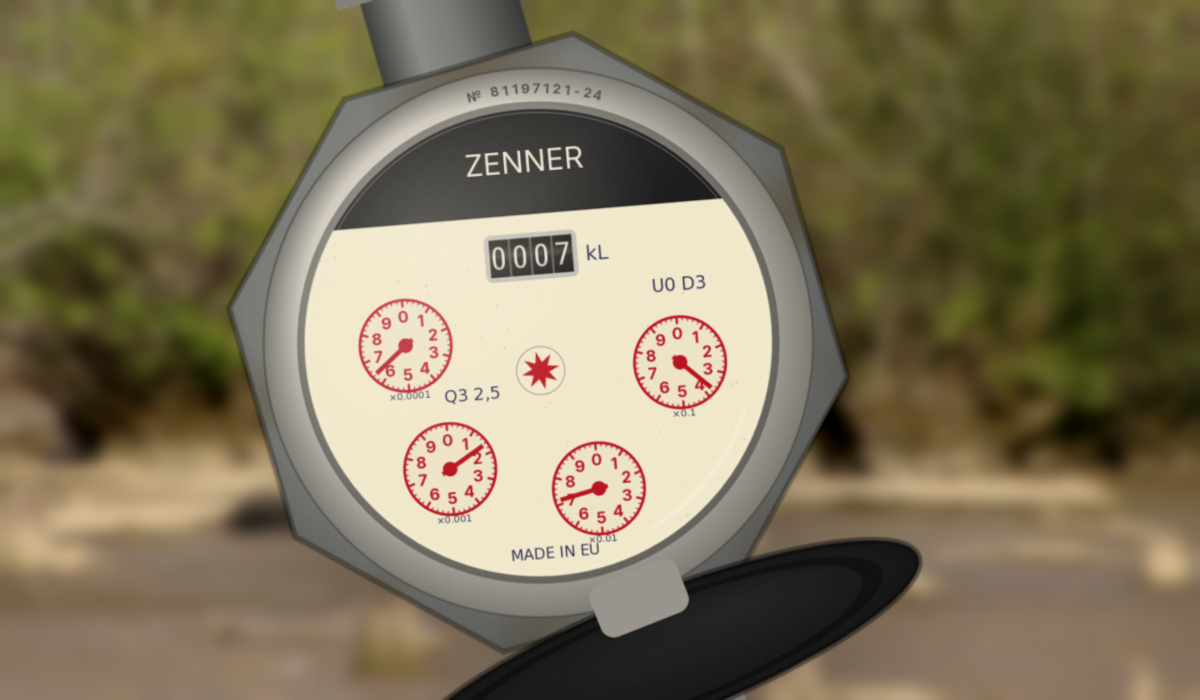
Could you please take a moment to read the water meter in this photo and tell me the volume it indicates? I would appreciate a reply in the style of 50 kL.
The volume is 7.3716 kL
